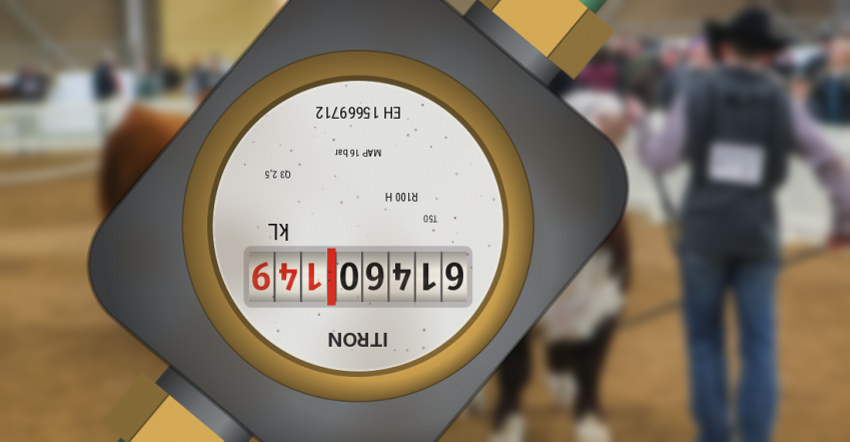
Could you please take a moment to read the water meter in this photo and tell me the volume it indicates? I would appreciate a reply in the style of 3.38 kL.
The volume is 61460.149 kL
